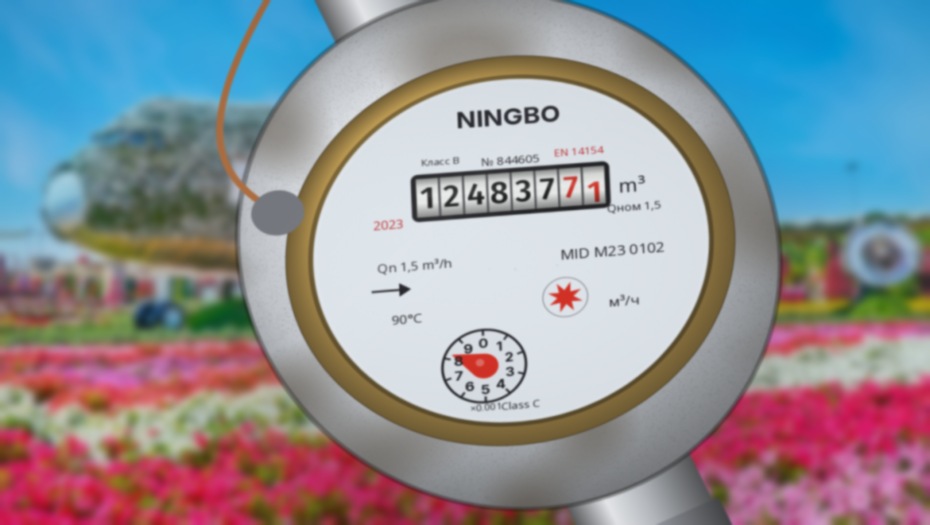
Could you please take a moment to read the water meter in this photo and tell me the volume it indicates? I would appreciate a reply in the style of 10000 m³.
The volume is 124837.708 m³
